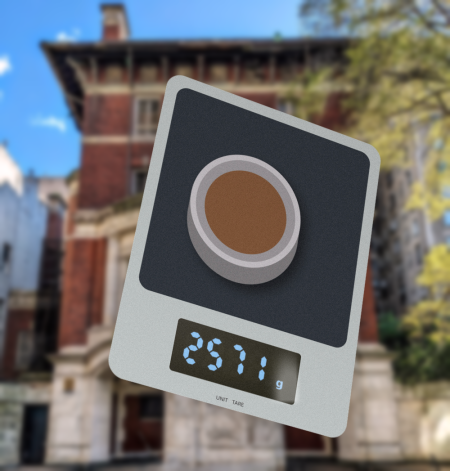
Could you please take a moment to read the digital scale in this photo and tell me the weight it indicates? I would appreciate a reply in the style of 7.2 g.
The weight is 2571 g
